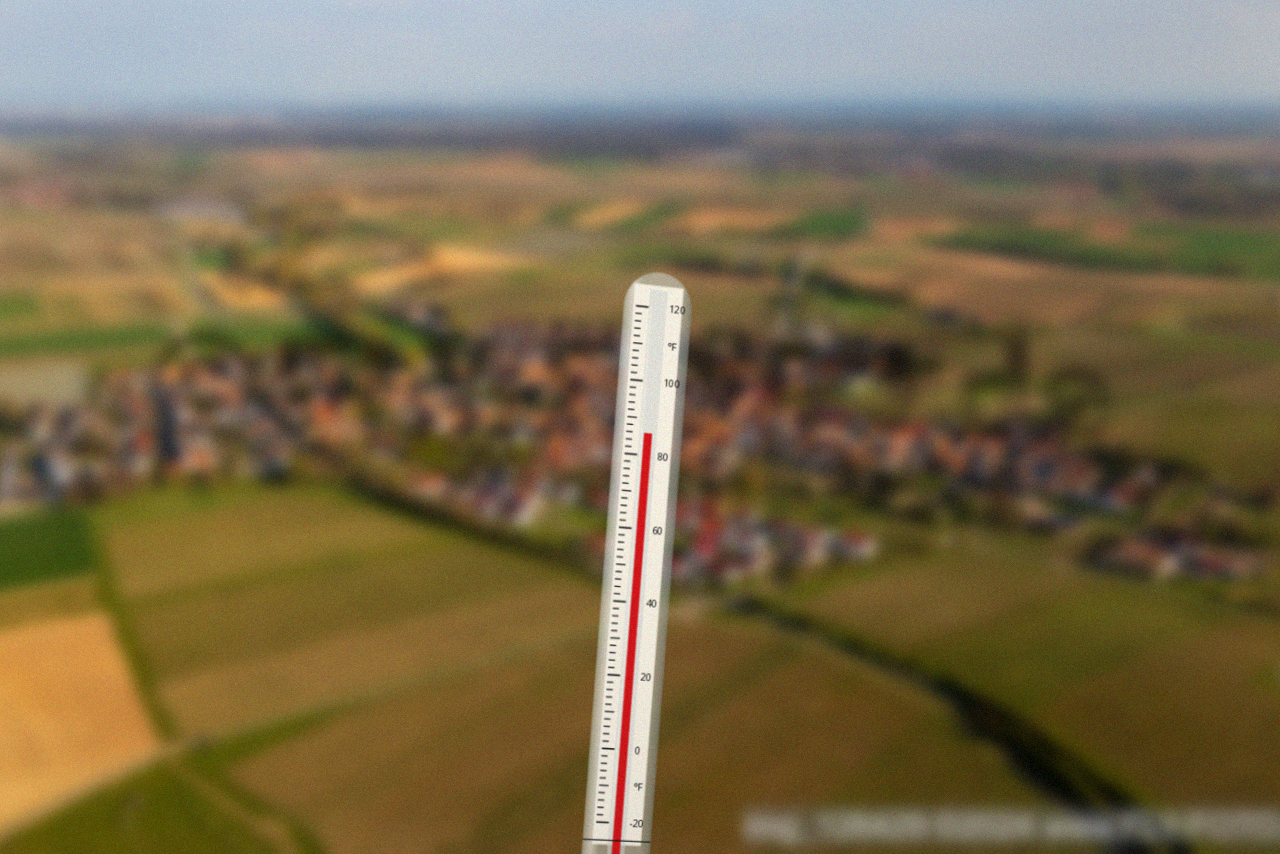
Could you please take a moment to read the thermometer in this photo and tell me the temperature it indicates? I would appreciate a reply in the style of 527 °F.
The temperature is 86 °F
